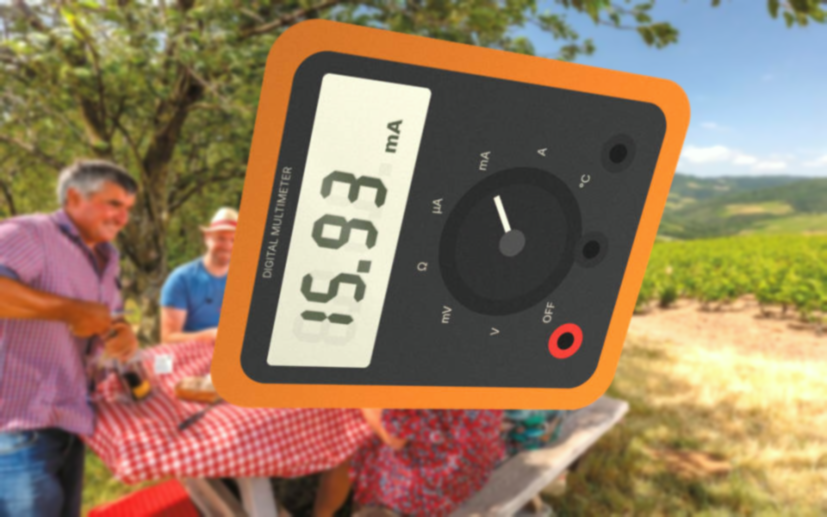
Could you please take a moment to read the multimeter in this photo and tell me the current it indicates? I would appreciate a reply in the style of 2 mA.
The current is 15.93 mA
